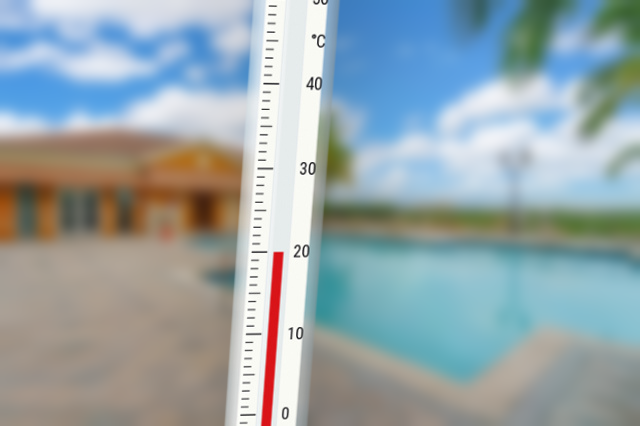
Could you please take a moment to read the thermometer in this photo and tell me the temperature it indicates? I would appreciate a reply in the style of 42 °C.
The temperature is 20 °C
